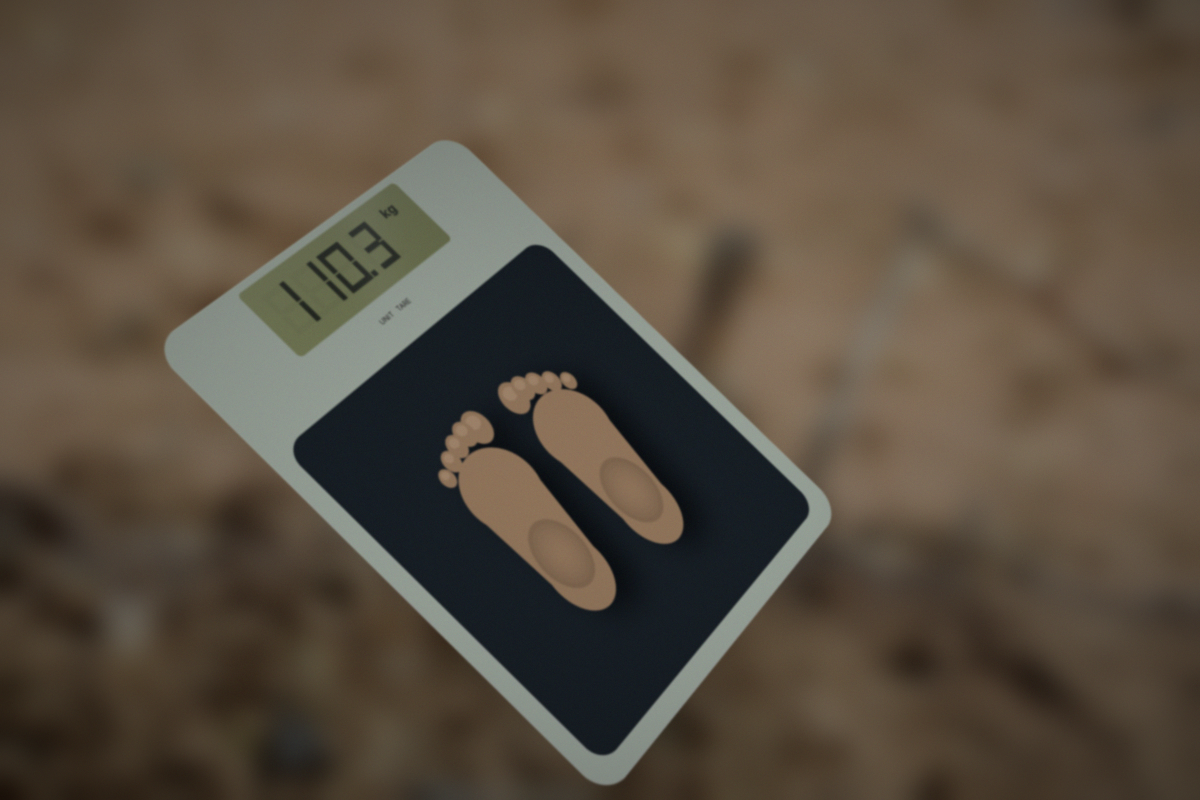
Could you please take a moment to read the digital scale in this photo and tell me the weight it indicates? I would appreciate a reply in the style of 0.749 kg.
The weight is 110.3 kg
